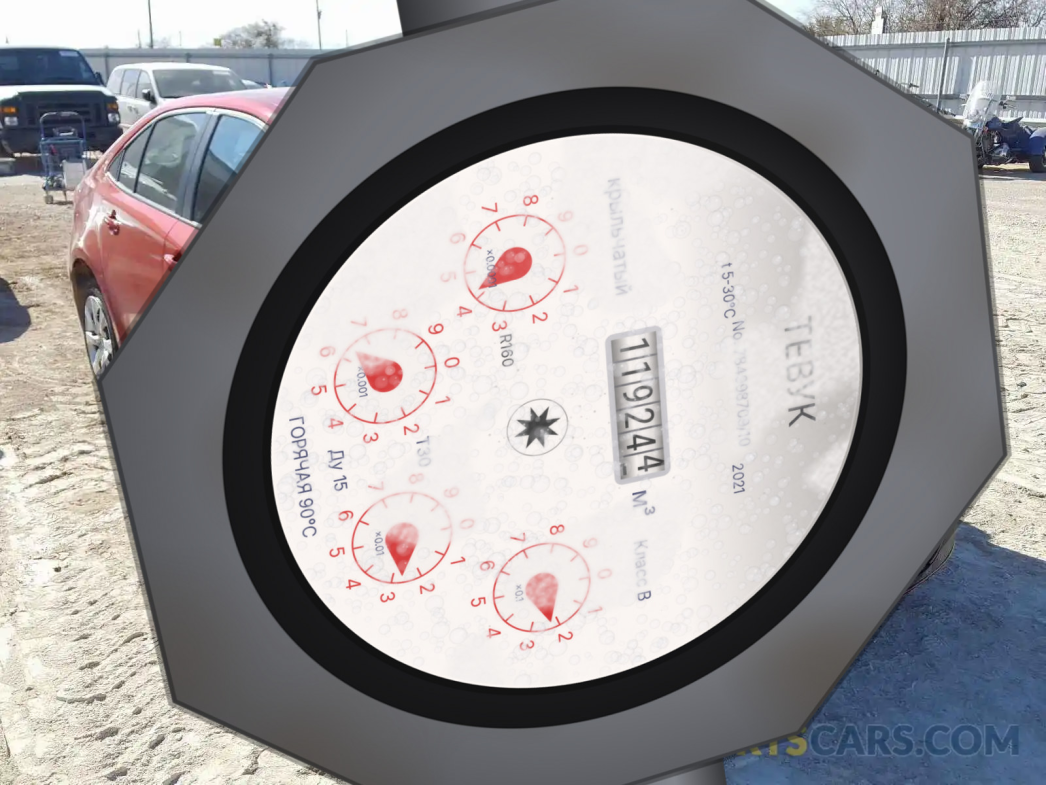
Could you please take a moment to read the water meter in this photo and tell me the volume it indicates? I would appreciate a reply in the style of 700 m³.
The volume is 119244.2264 m³
